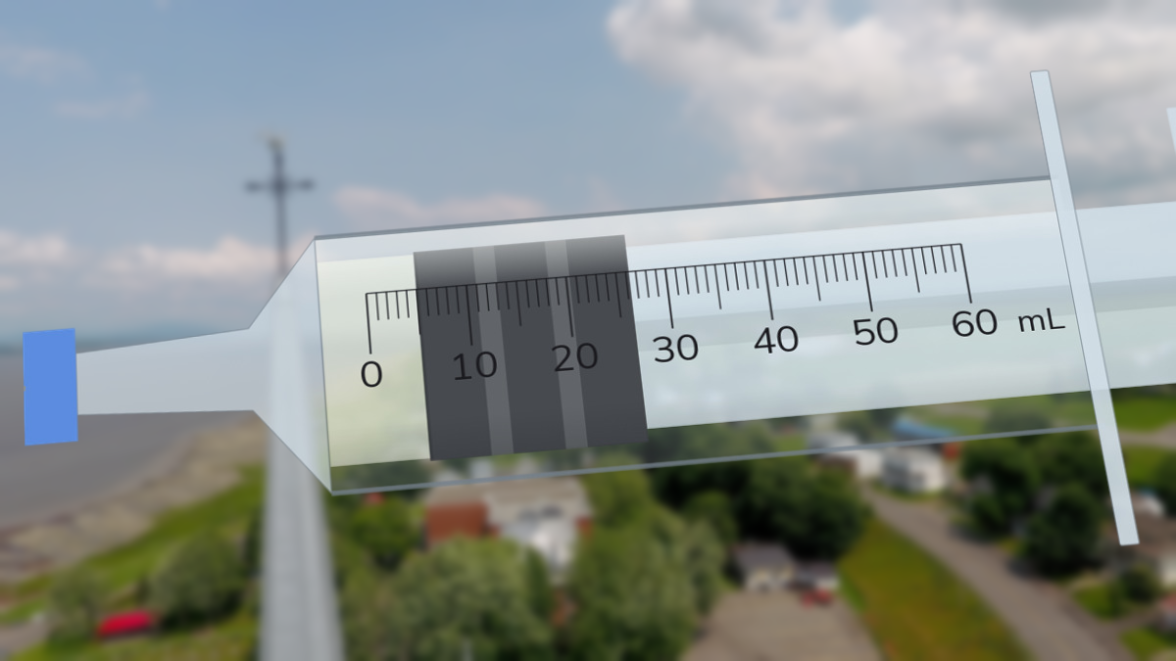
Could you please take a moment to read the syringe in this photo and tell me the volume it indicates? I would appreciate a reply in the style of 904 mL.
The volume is 5 mL
